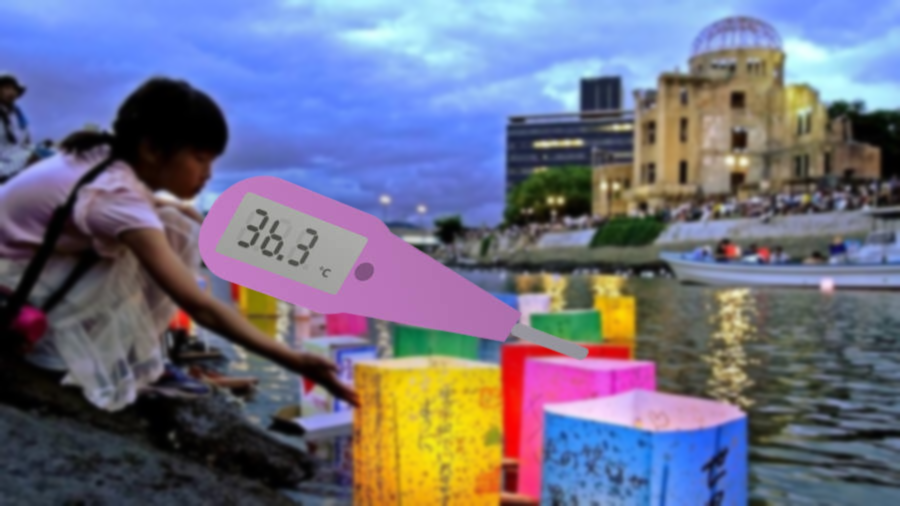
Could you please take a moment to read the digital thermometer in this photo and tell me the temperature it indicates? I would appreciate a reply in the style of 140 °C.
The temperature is 36.3 °C
